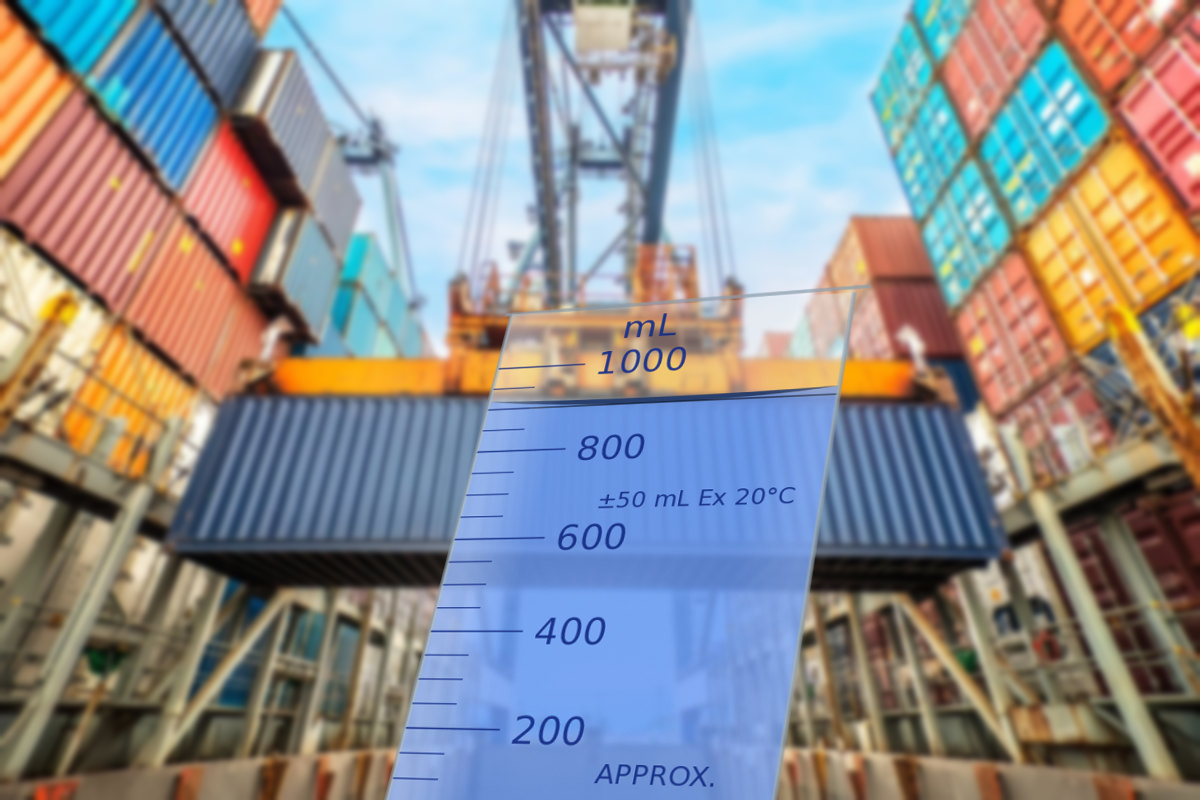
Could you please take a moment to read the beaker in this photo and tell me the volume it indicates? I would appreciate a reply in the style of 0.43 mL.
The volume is 900 mL
